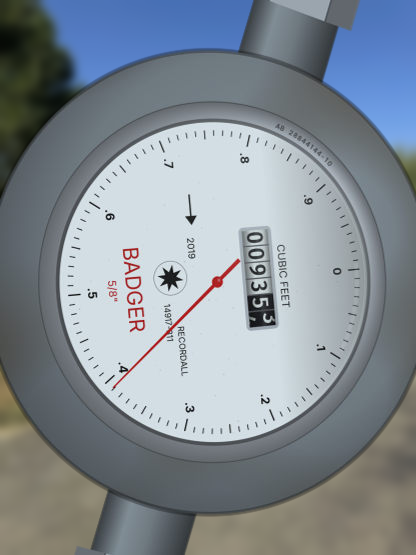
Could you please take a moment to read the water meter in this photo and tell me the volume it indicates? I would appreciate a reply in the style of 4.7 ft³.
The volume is 9353.39 ft³
